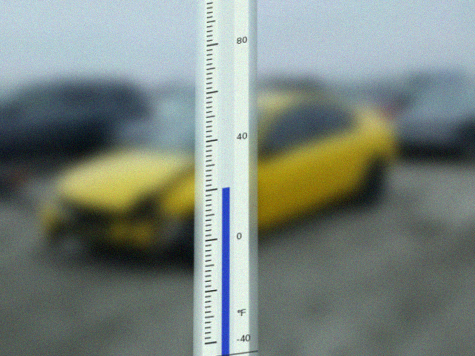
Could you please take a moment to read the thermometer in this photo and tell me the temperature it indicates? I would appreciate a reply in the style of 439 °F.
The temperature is 20 °F
